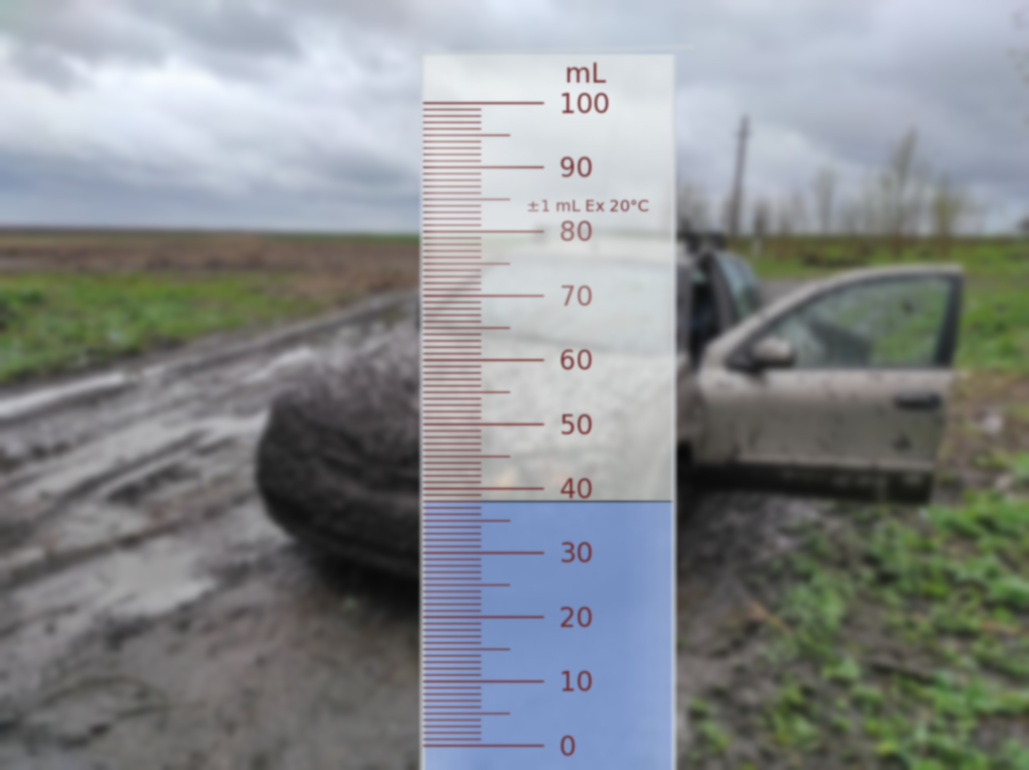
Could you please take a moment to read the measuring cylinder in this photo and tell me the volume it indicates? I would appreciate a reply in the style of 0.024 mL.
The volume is 38 mL
